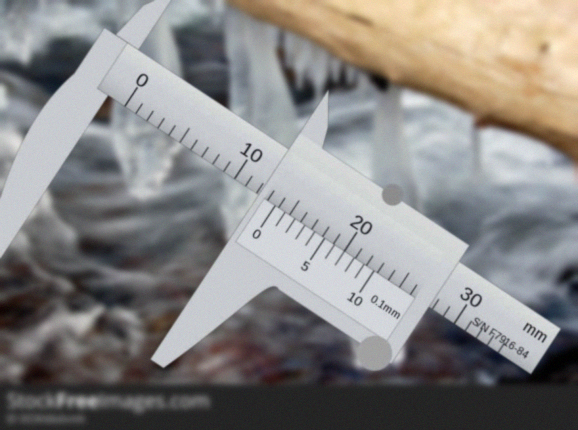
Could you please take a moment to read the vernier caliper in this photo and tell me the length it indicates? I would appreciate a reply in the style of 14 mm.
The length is 13.7 mm
